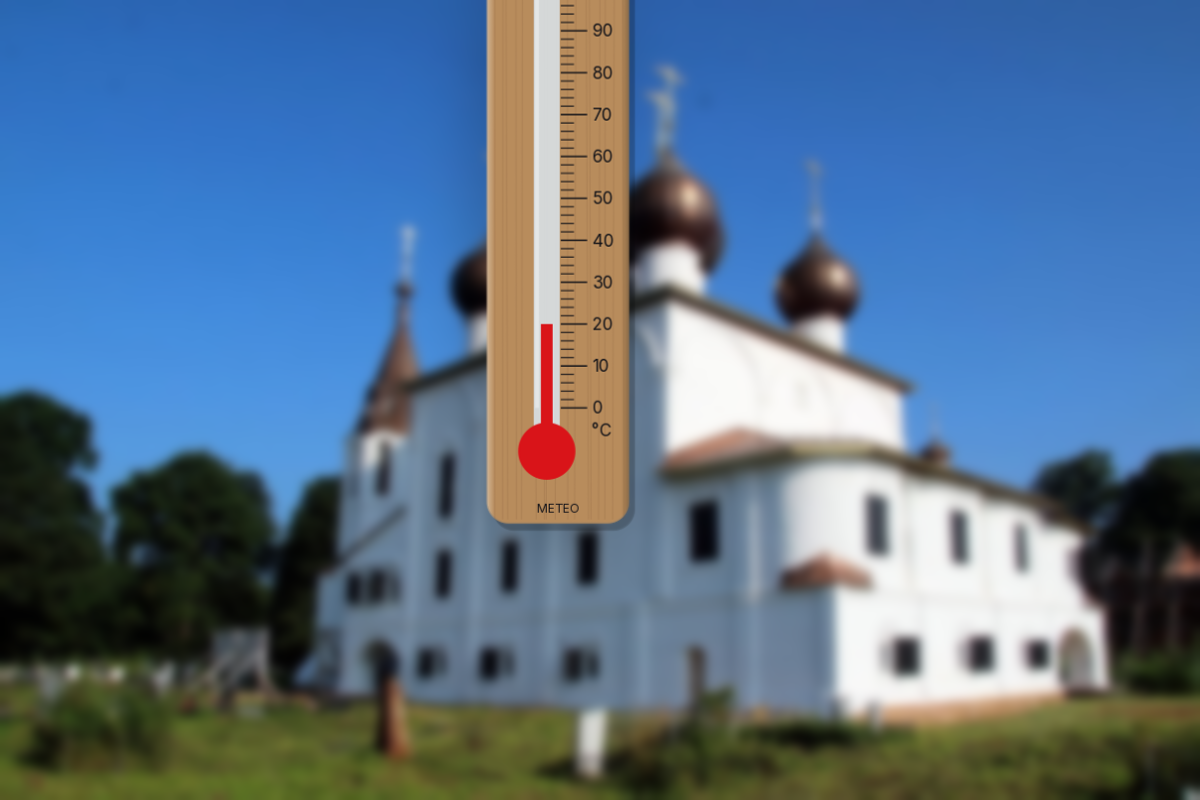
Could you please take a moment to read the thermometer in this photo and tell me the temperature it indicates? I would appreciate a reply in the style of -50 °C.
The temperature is 20 °C
